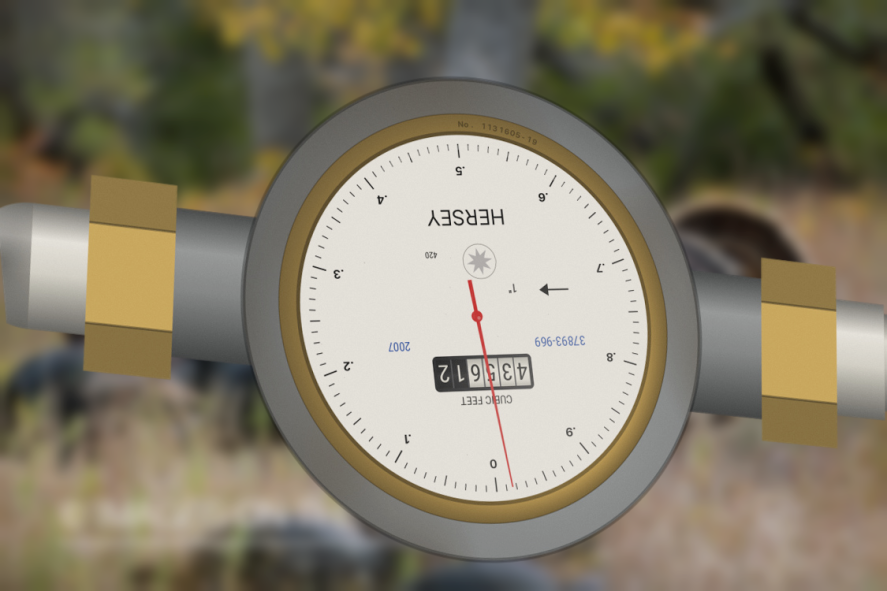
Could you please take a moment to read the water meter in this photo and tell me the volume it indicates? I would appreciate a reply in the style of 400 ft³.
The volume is 435611.98 ft³
